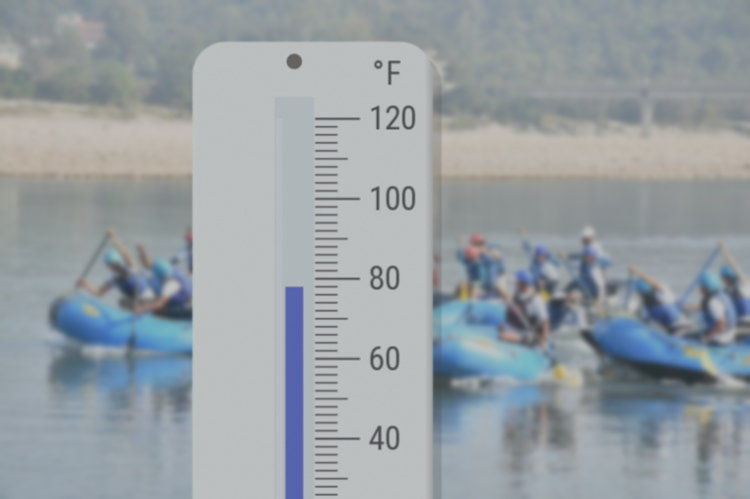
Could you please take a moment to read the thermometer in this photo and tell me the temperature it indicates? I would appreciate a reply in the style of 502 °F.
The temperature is 78 °F
